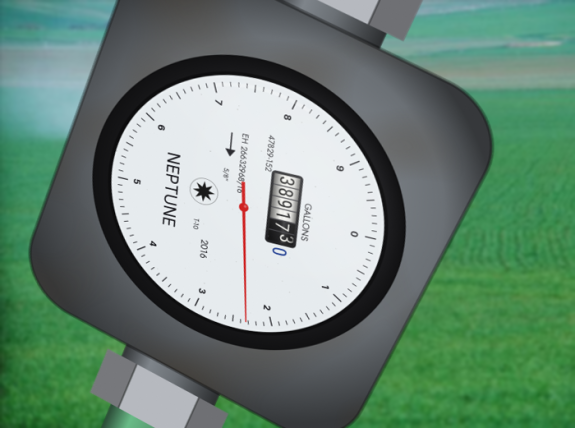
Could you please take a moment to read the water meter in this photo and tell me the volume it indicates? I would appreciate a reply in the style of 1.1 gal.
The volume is 3891732.3 gal
